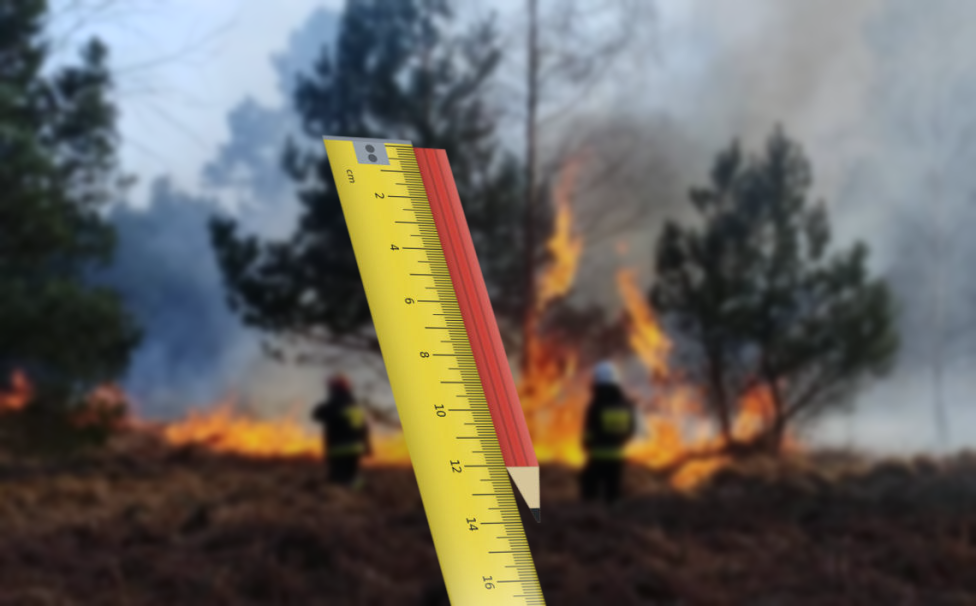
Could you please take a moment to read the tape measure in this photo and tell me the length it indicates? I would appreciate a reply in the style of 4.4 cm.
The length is 14 cm
